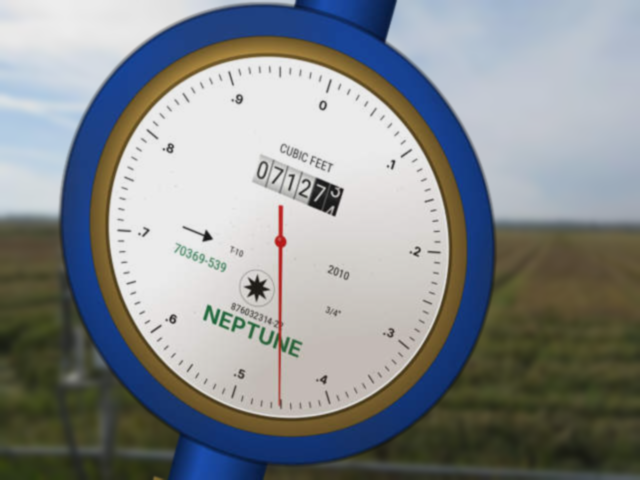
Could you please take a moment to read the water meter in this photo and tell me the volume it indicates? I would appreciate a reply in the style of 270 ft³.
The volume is 71273.45 ft³
